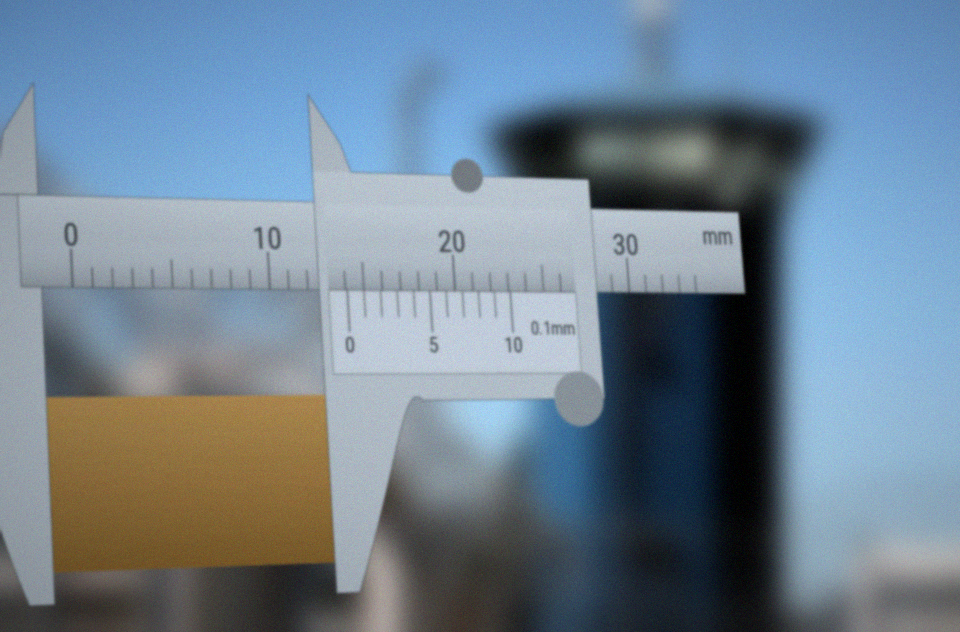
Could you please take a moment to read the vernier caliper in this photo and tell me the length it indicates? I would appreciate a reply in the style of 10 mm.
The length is 14.1 mm
